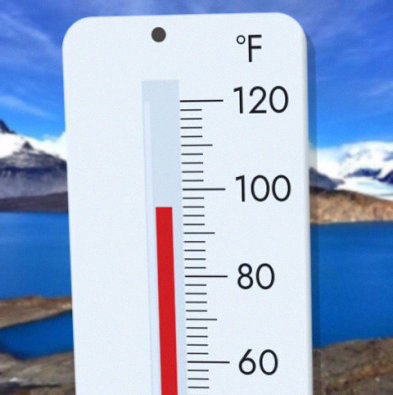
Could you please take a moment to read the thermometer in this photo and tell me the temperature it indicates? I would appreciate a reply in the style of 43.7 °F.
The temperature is 96 °F
